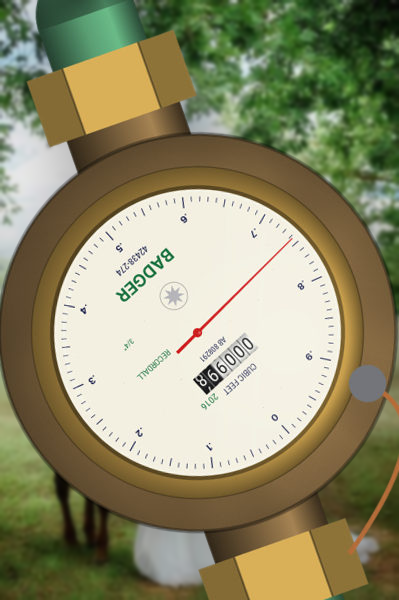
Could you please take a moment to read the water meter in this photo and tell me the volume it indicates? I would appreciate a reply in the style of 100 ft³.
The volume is 997.74 ft³
